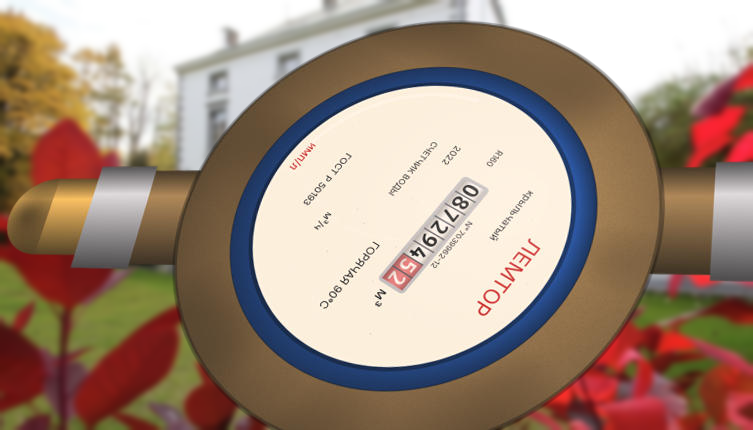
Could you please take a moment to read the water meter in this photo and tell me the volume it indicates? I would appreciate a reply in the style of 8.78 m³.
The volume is 87294.52 m³
